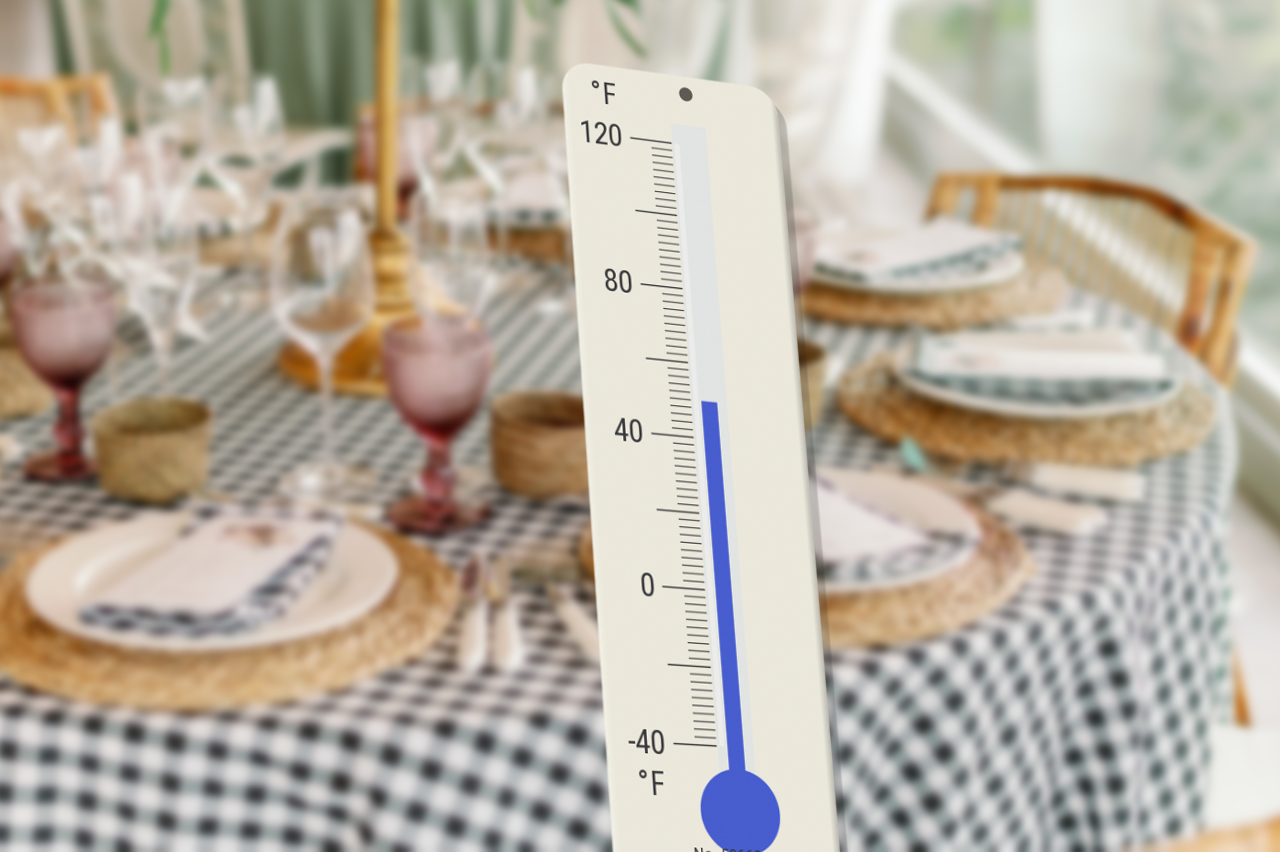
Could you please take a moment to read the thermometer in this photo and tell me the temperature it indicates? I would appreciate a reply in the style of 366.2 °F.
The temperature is 50 °F
